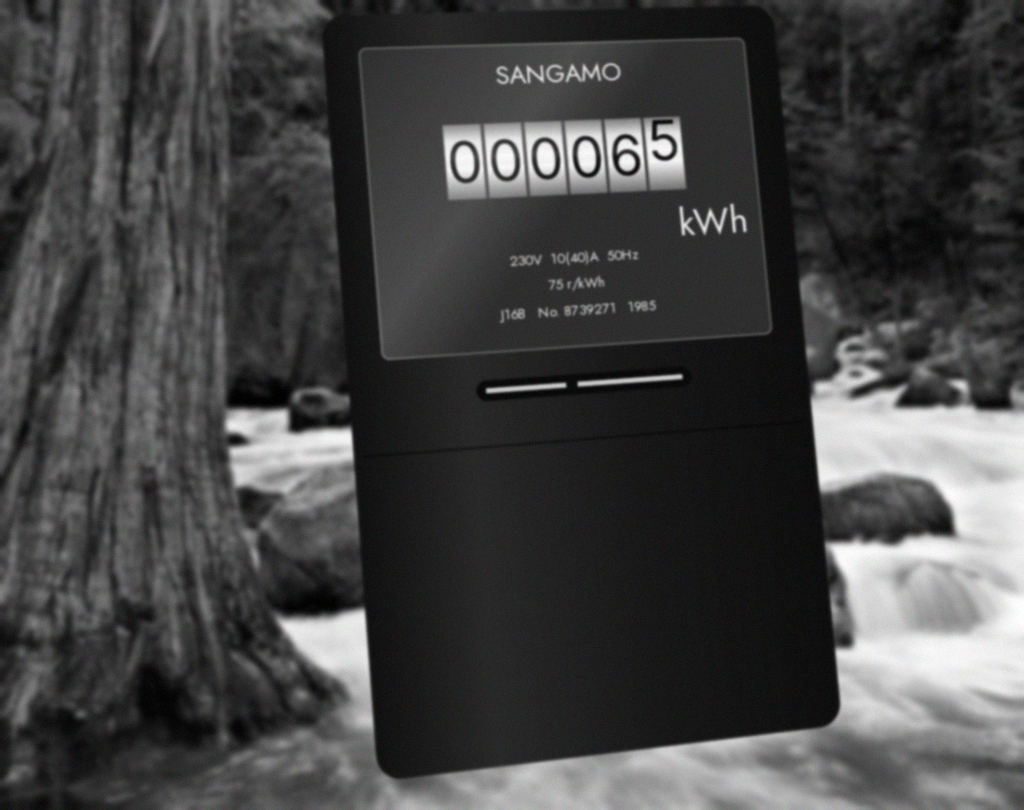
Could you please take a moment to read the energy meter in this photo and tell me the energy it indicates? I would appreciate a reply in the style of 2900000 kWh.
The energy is 65 kWh
